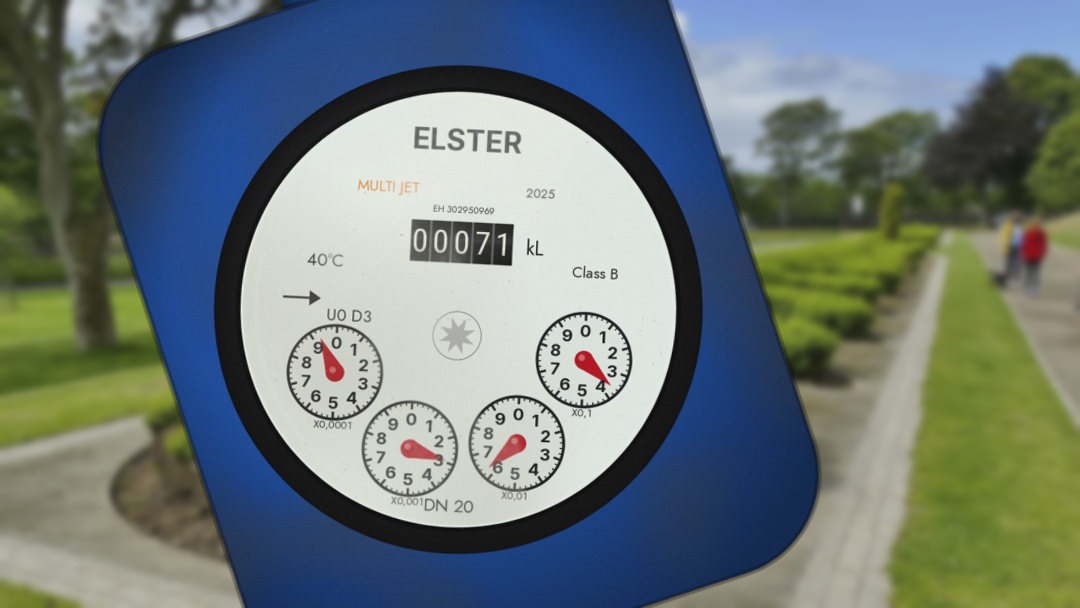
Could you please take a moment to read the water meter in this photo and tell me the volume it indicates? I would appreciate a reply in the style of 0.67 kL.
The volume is 71.3629 kL
